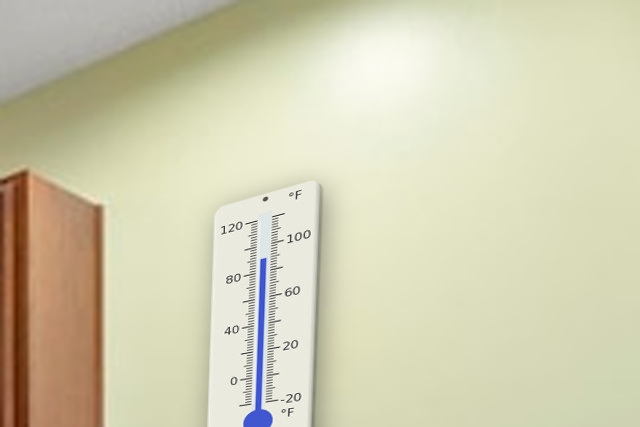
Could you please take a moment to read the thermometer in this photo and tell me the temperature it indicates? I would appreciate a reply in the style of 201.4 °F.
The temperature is 90 °F
